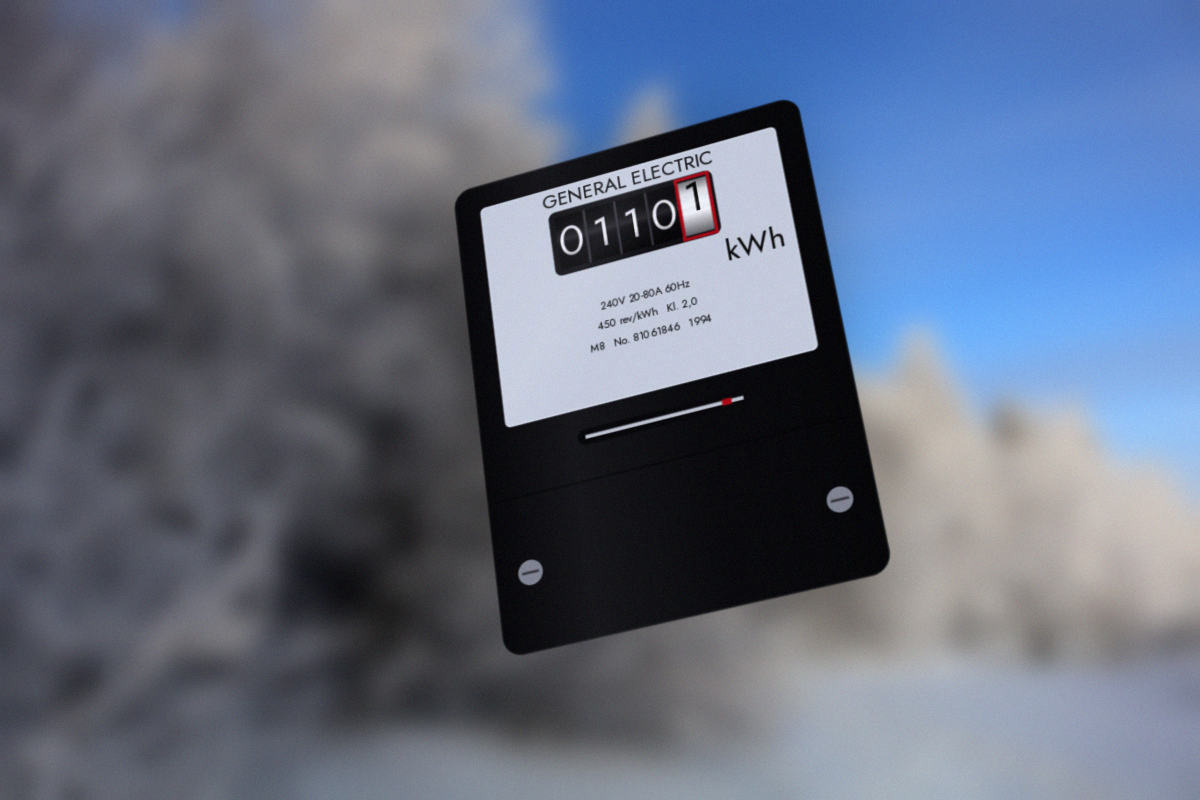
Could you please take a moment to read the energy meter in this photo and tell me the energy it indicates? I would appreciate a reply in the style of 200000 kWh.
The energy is 110.1 kWh
